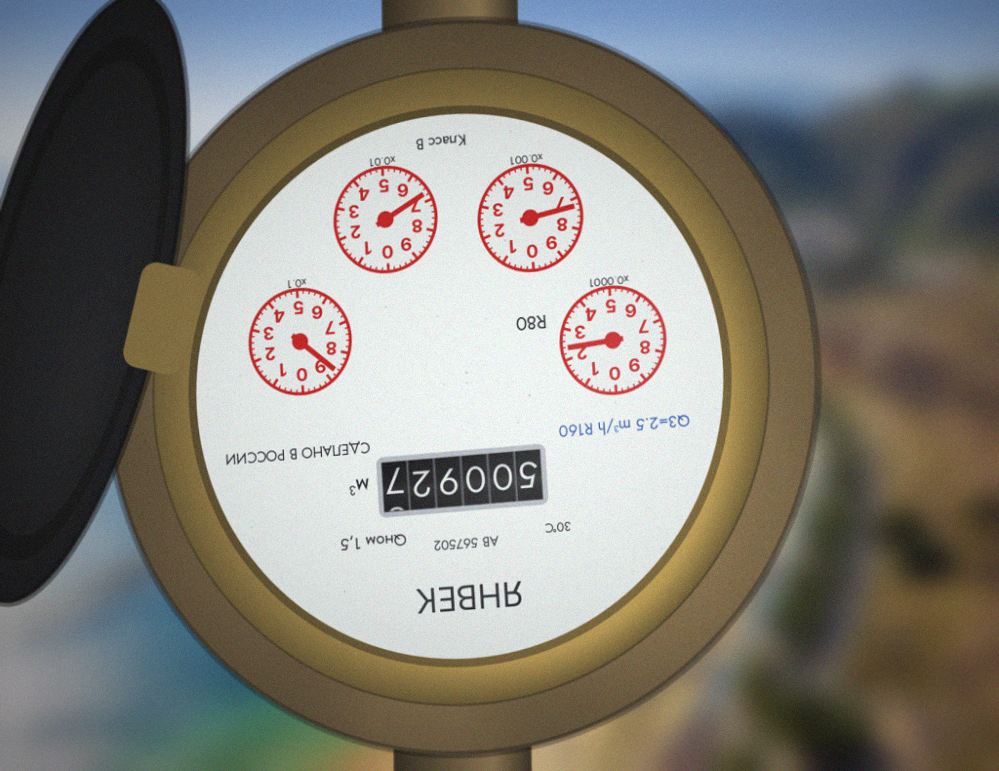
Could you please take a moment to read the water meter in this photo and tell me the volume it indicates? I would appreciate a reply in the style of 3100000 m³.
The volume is 500926.8672 m³
